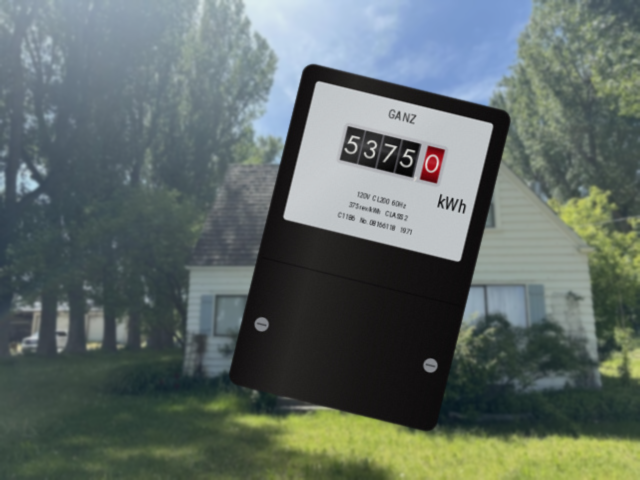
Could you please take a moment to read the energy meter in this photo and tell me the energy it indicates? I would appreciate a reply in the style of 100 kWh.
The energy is 5375.0 kWh
